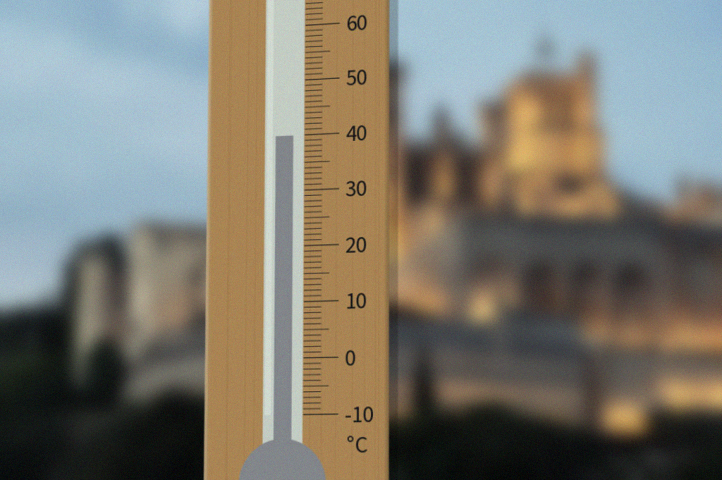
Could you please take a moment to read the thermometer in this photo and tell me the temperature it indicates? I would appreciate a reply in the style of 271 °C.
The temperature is 40 °C
